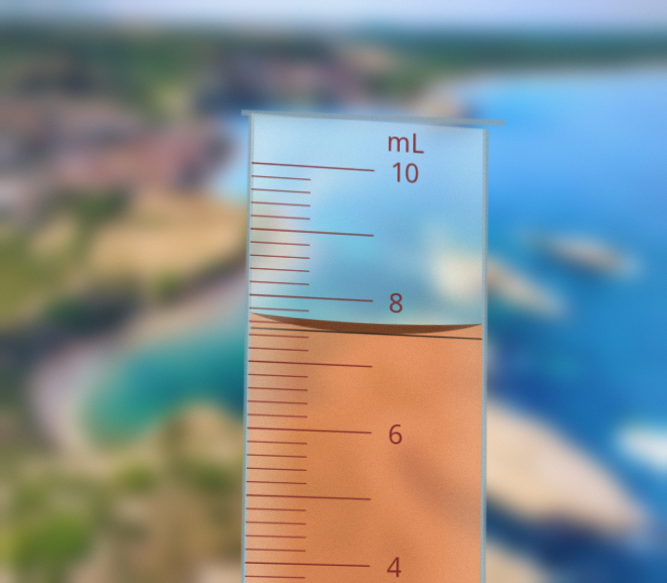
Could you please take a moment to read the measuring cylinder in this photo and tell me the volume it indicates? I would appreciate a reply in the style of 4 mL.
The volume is 7.5 mL
